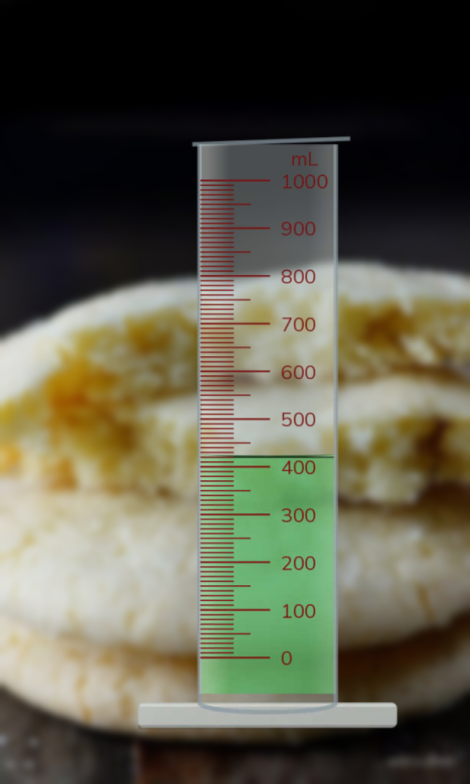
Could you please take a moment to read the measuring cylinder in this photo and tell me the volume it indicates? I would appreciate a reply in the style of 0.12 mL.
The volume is 420 mL
